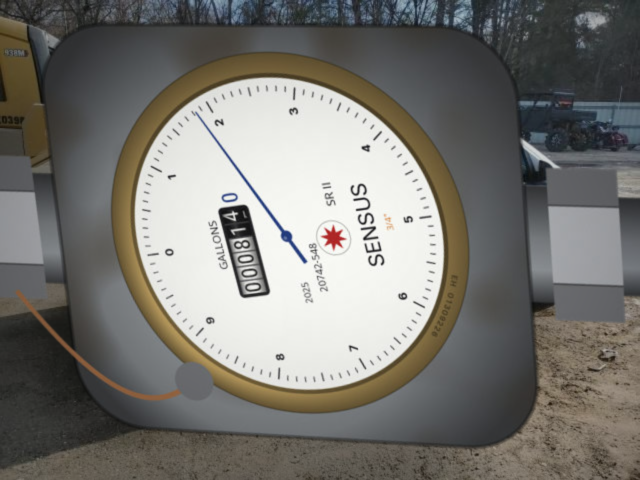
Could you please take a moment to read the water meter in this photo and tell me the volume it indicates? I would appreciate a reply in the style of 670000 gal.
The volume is 8141.8 gal
